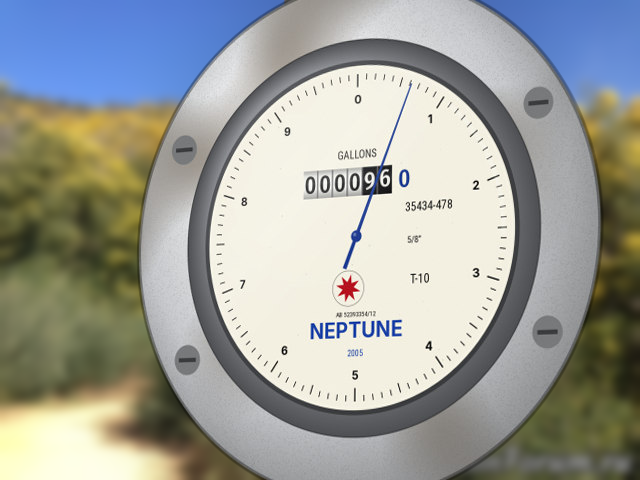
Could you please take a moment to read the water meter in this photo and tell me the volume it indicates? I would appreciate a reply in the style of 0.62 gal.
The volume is 960.6 gal
